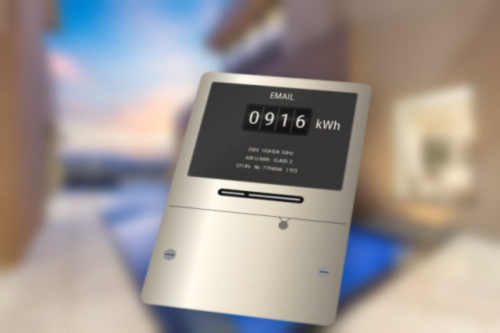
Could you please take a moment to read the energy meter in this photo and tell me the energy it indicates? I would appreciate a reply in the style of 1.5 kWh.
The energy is 916 kWh
